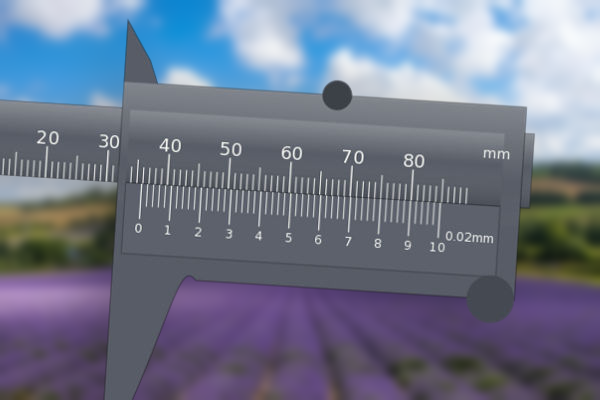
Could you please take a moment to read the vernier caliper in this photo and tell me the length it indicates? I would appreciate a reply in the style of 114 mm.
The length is 35.8 mm
